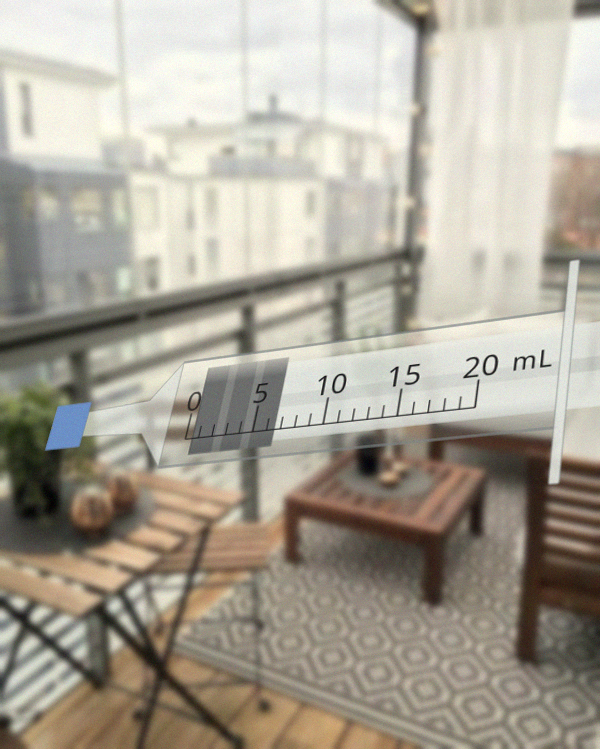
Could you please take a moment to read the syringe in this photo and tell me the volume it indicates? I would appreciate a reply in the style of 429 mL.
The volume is 0.5 mL
